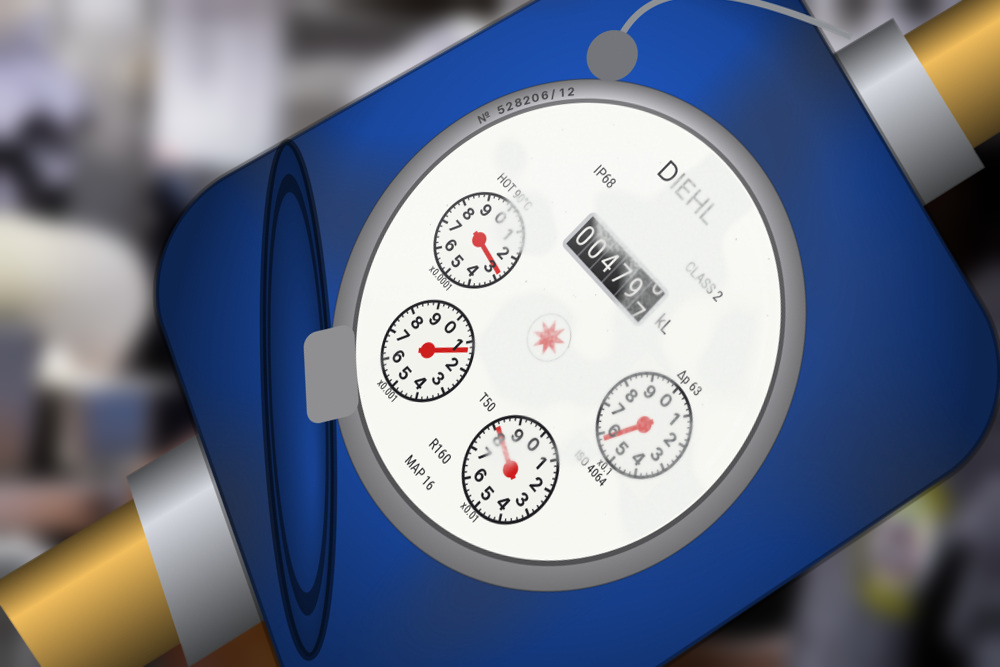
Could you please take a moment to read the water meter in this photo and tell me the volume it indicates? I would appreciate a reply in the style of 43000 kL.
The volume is 4796.5812 kL
